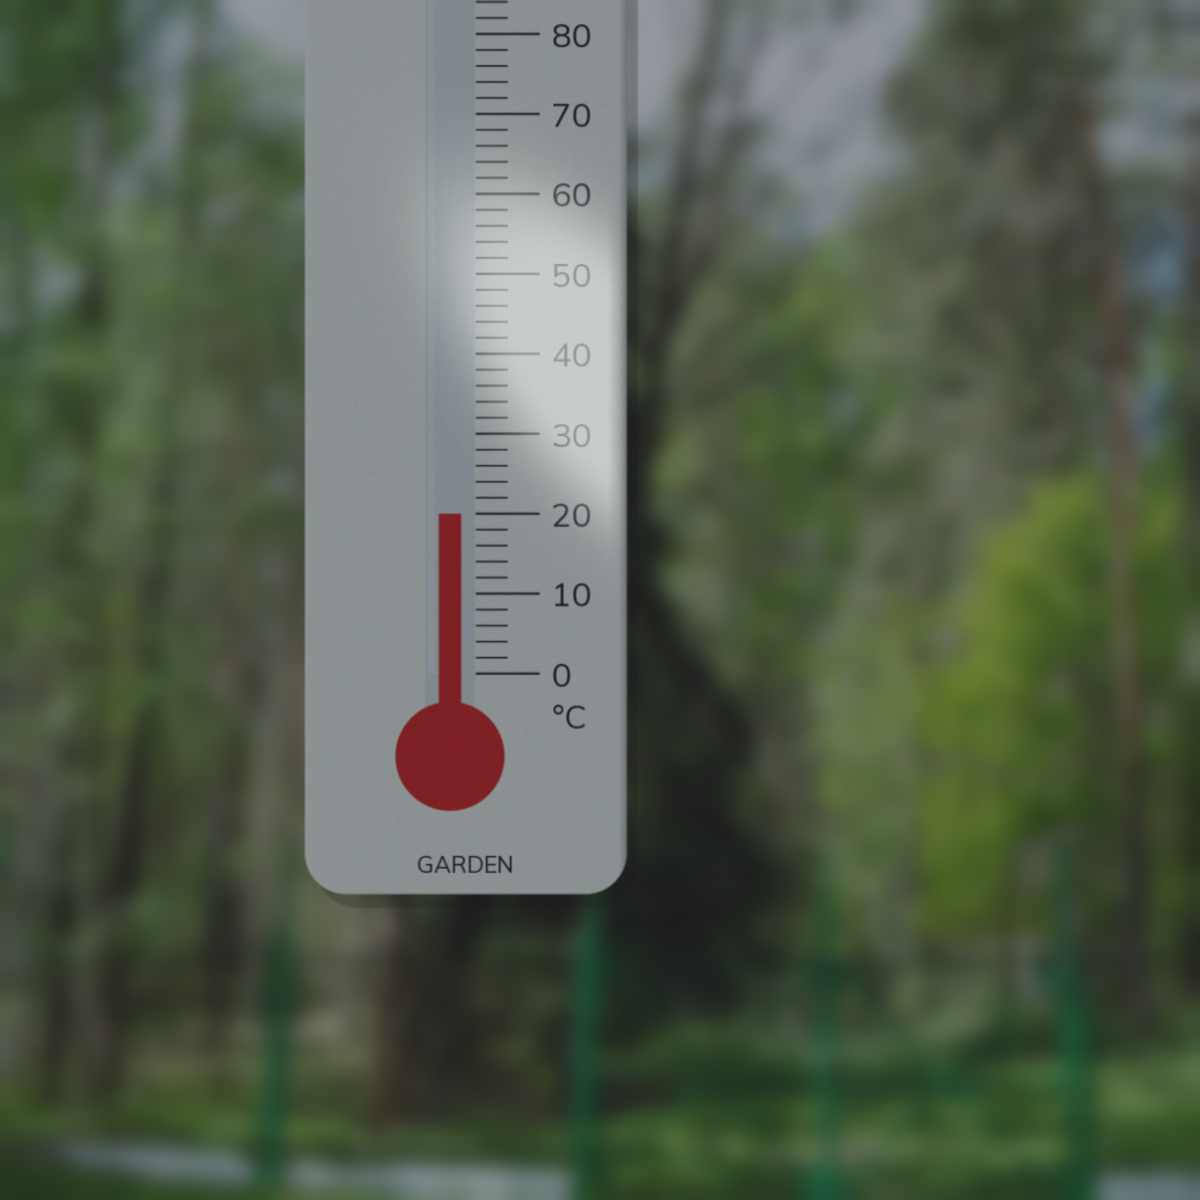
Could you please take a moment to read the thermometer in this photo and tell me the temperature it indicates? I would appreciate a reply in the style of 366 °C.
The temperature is 20 °C
